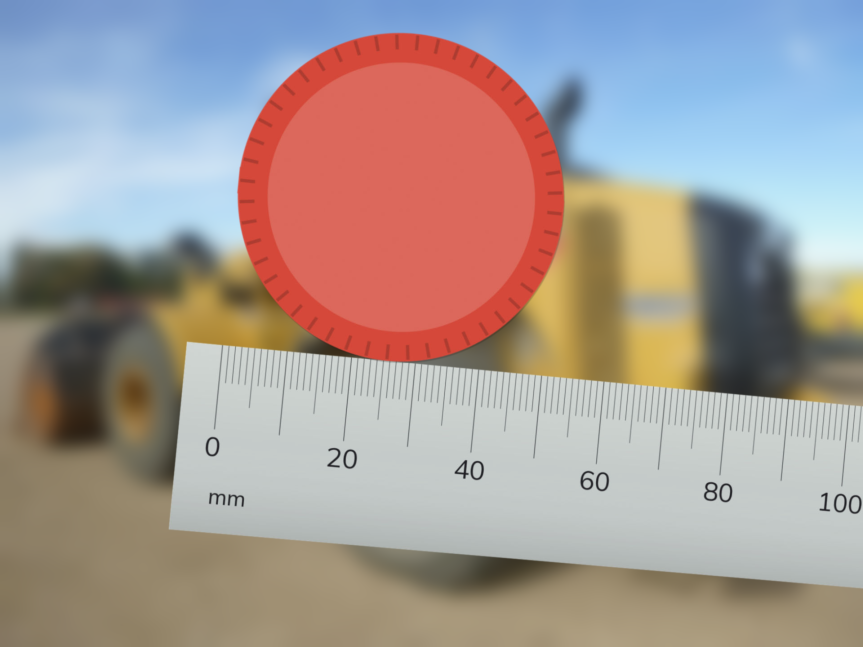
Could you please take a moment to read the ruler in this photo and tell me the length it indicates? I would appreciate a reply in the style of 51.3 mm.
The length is 51 mm
